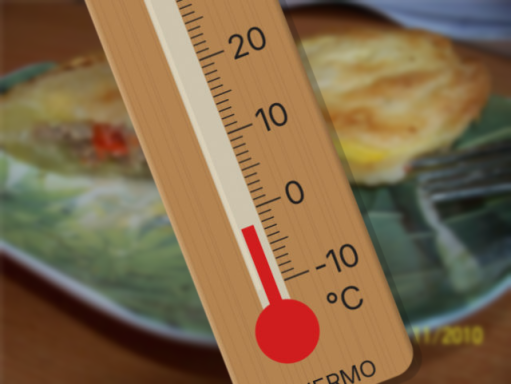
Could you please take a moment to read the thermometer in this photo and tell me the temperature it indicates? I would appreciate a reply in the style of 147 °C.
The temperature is -2 °C
